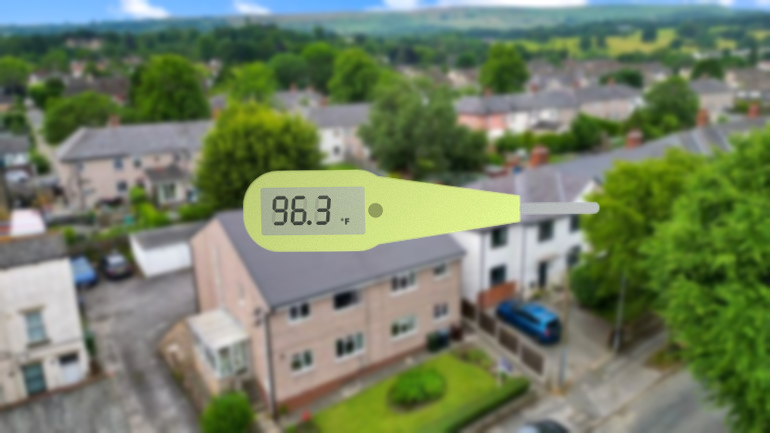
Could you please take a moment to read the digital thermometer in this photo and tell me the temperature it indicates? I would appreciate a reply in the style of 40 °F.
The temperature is 96.3 °F
